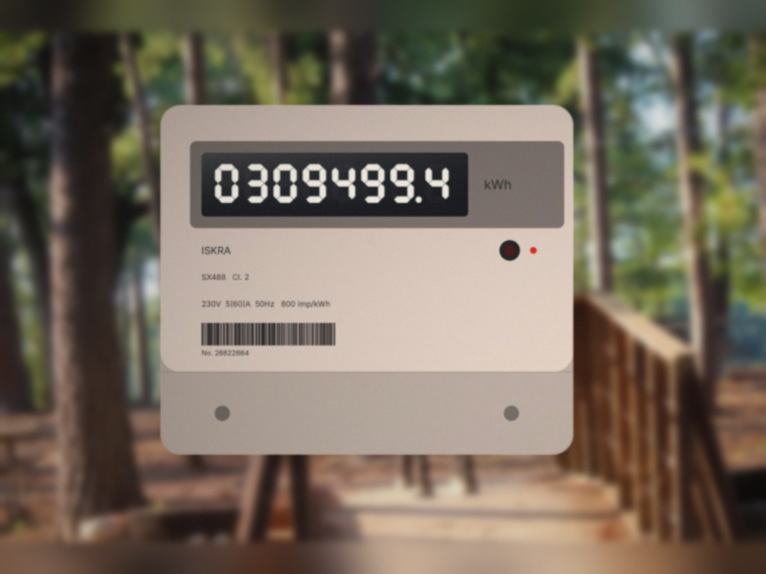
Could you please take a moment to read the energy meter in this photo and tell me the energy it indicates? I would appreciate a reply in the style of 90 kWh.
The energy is 309499.4 kWh
